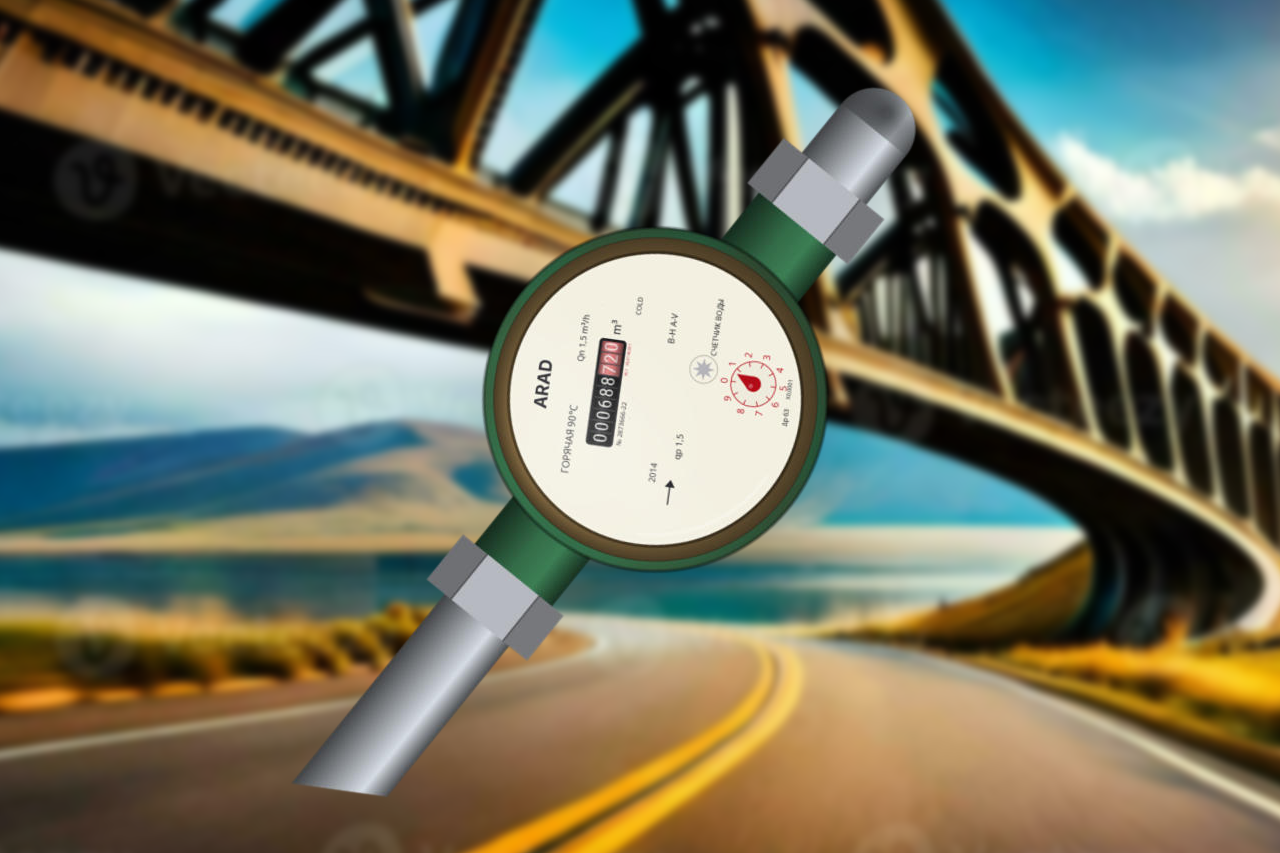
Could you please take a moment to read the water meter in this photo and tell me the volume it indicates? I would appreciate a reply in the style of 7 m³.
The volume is 688.7200 m³
